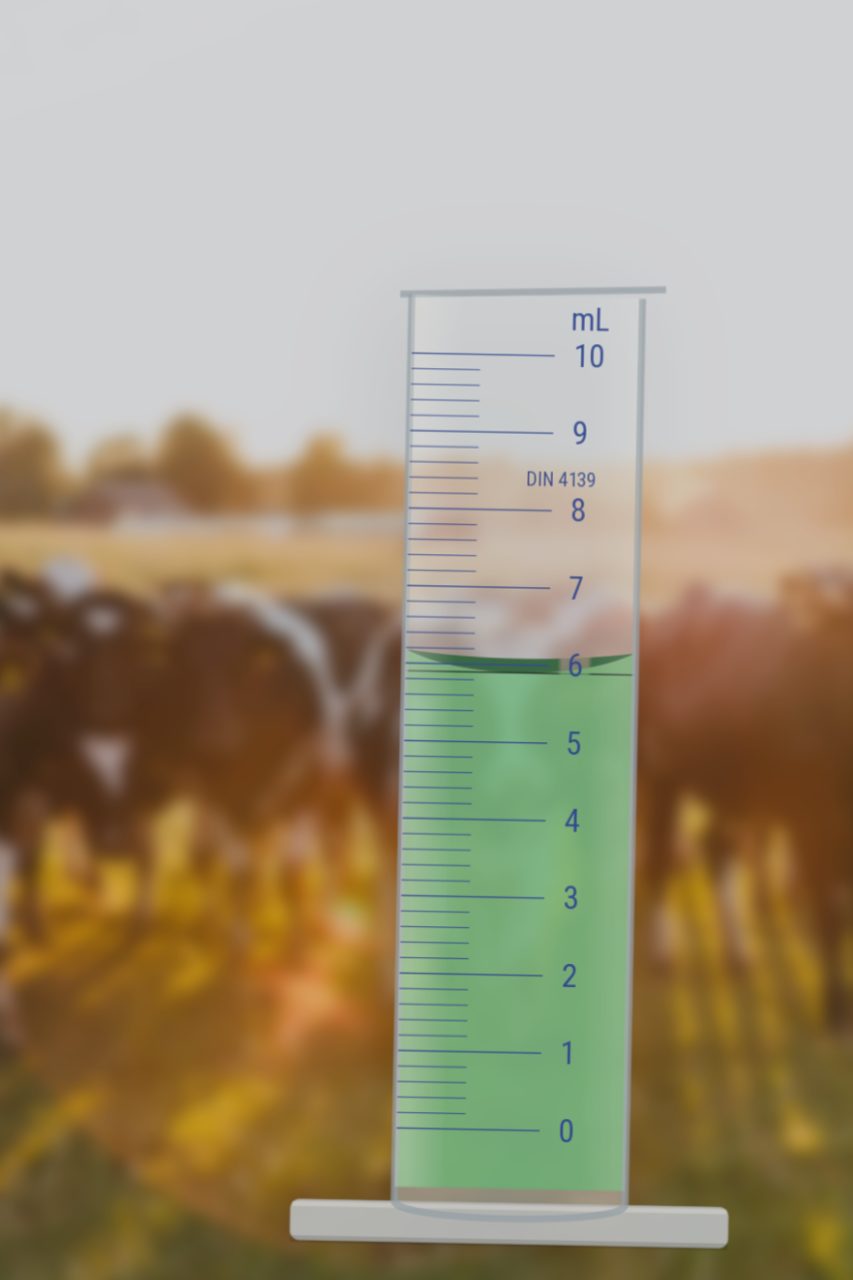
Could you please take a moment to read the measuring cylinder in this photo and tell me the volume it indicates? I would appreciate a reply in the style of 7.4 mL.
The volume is 5.9 mL
